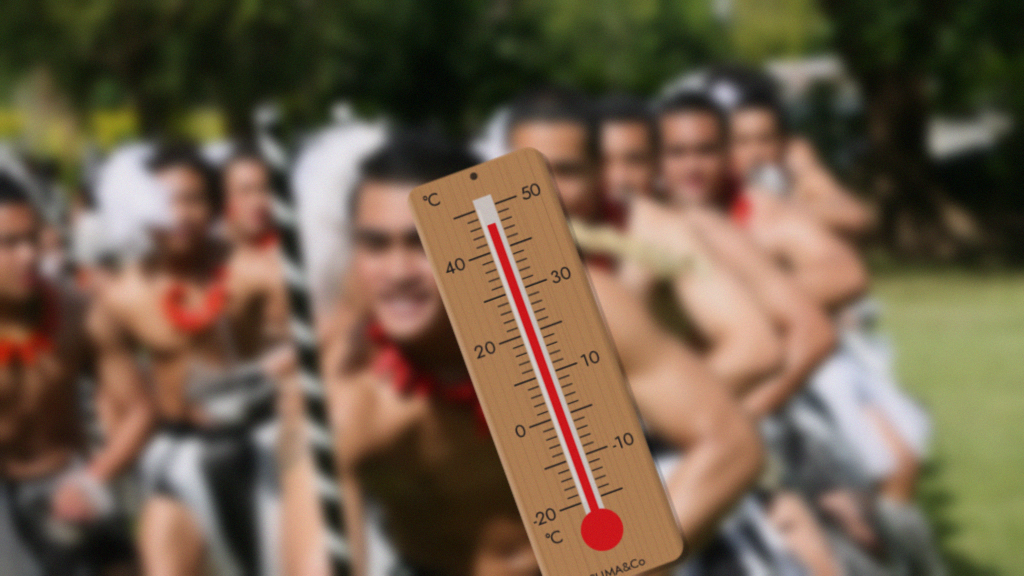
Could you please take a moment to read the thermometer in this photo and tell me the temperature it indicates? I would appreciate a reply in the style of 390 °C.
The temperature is 46 °C
